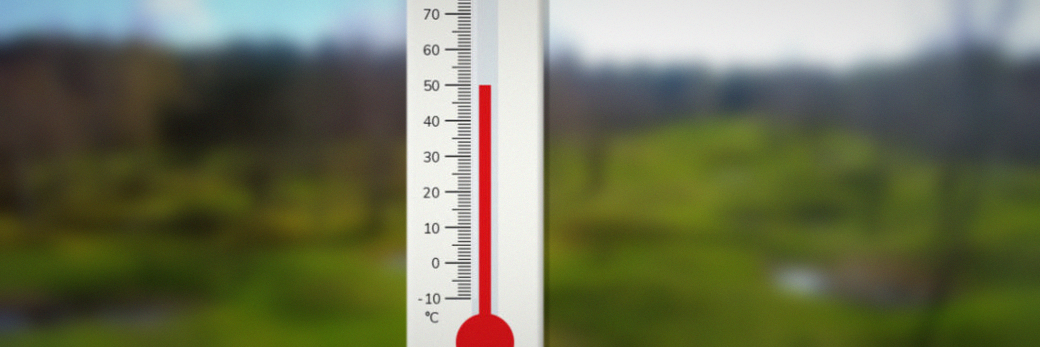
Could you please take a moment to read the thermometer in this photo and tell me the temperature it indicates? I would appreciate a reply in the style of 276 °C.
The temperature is 50 °C
